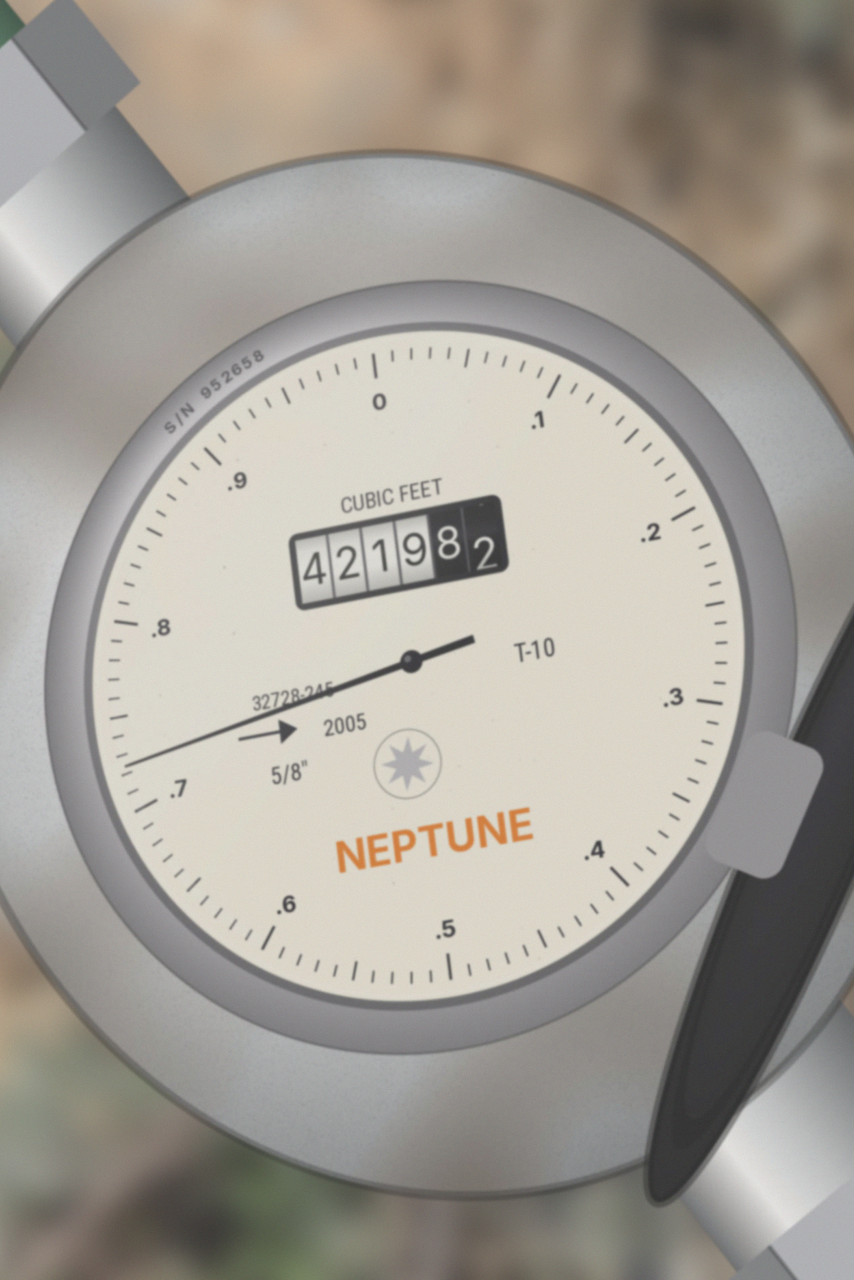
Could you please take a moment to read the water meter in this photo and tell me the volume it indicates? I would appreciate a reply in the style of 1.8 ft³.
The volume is 421981.72 ft³
